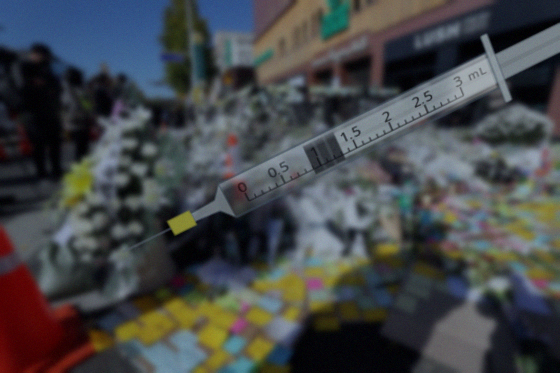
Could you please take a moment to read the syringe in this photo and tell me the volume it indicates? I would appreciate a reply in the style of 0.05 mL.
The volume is 0.9 mL
